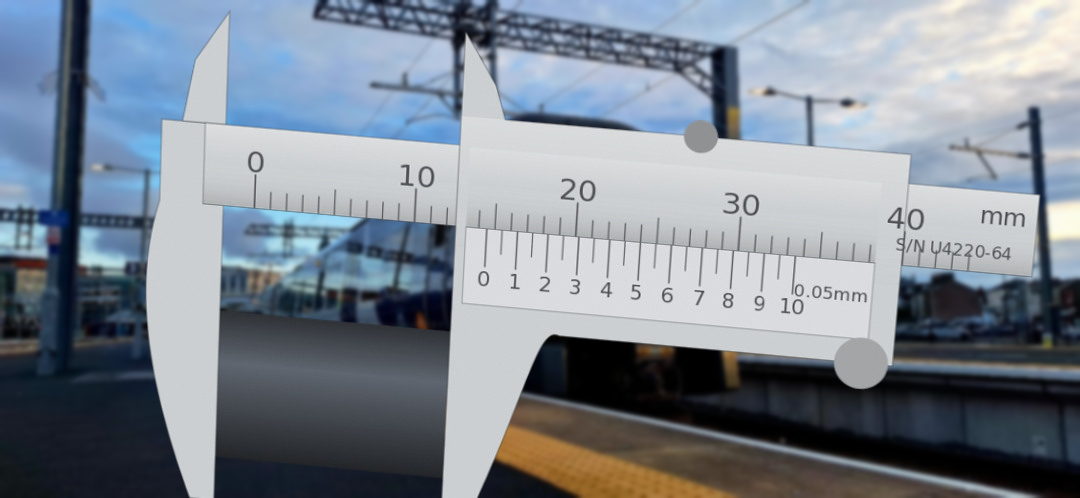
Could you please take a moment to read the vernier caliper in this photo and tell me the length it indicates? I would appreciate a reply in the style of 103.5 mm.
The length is 14.5 mm
